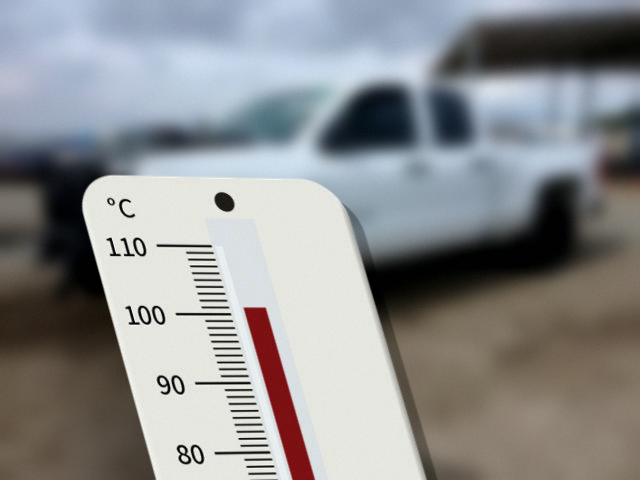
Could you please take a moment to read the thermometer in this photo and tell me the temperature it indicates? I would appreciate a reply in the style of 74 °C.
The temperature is 101 °C
